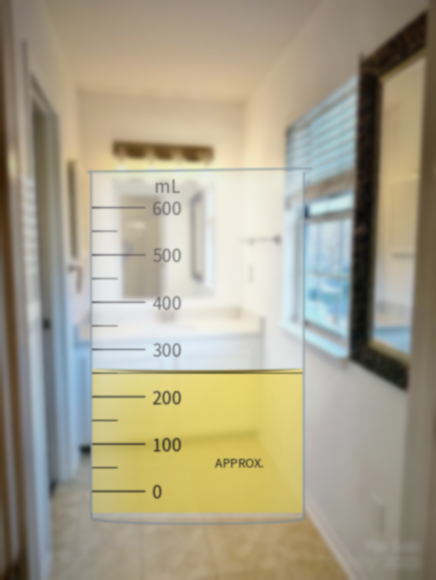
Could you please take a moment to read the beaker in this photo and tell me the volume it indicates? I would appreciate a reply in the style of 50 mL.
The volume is 250 mL
